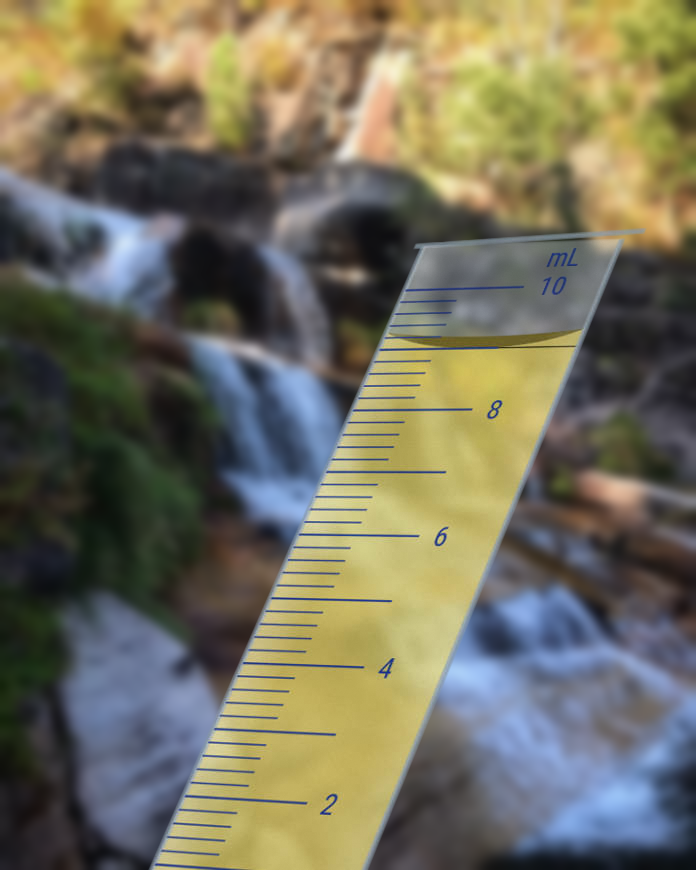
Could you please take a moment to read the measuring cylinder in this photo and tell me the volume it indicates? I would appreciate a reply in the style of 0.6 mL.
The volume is 9 mL
